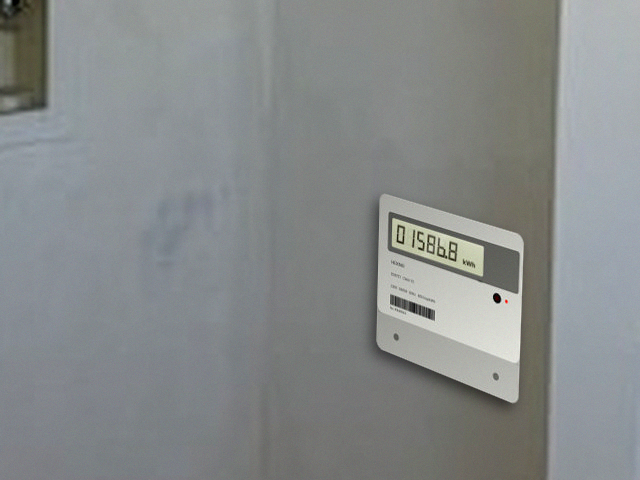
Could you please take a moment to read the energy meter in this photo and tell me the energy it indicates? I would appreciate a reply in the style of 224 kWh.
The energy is 1586.8 kWh
